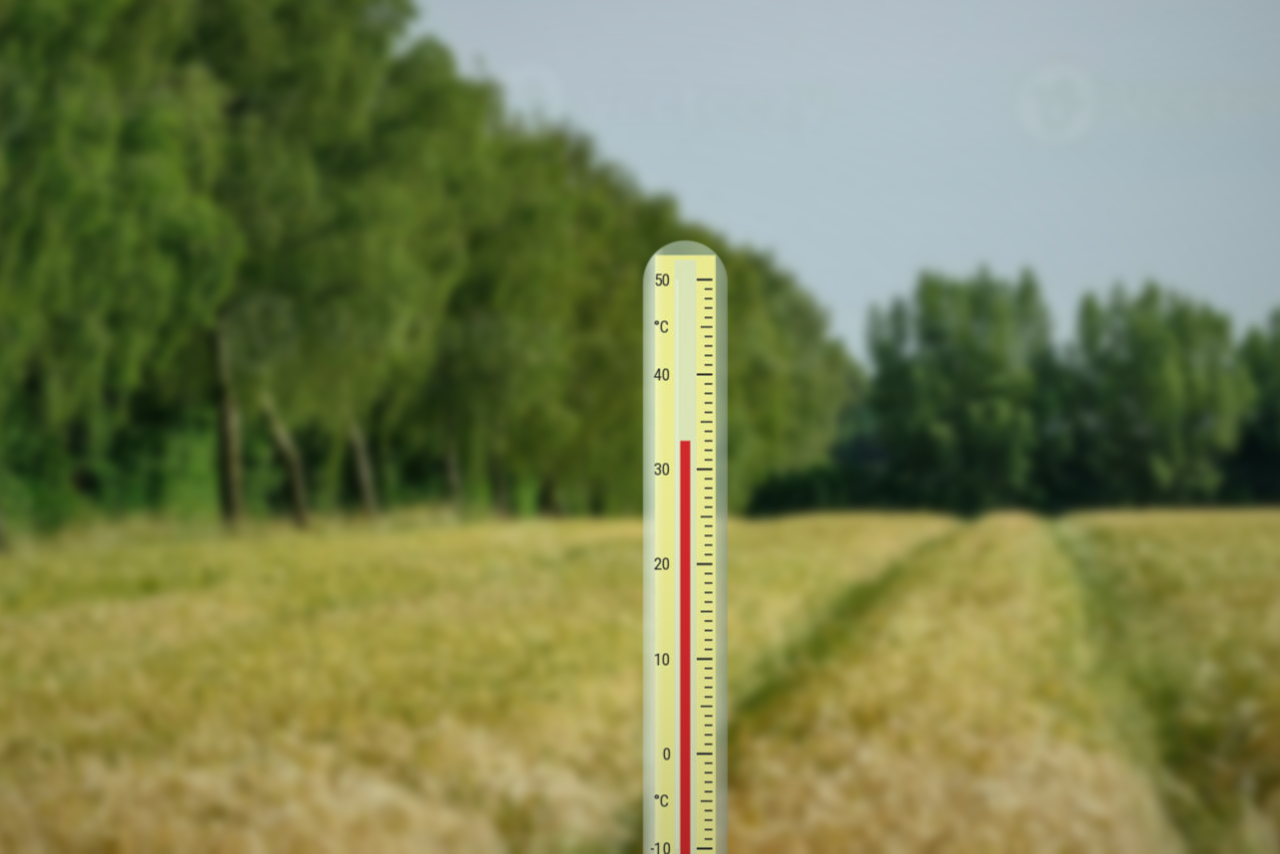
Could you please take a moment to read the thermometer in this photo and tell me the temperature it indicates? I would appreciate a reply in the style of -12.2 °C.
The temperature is 33 °C
